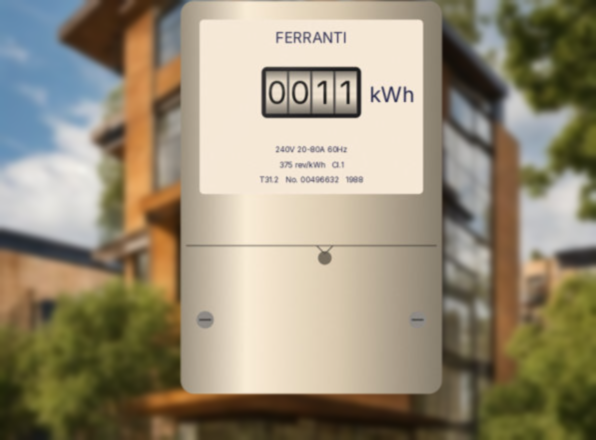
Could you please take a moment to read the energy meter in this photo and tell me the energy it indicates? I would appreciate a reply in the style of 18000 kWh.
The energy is 11 kWh
